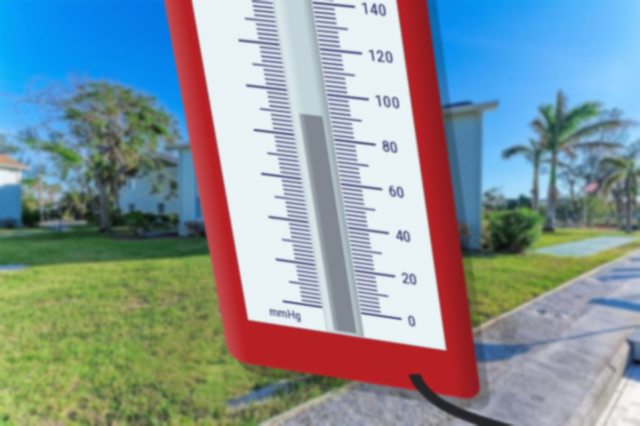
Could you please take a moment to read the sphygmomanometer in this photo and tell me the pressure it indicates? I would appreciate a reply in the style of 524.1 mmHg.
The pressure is 90 mmHg
